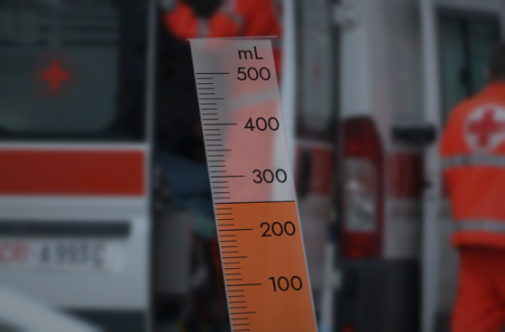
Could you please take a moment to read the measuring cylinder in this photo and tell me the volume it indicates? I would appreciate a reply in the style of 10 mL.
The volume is 250 mL
